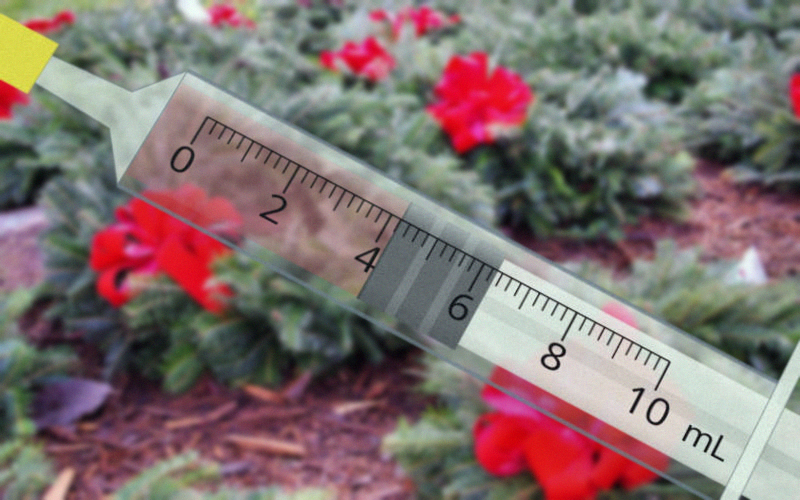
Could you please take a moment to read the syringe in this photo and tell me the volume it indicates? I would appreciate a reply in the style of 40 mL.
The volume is 4.2 mL
